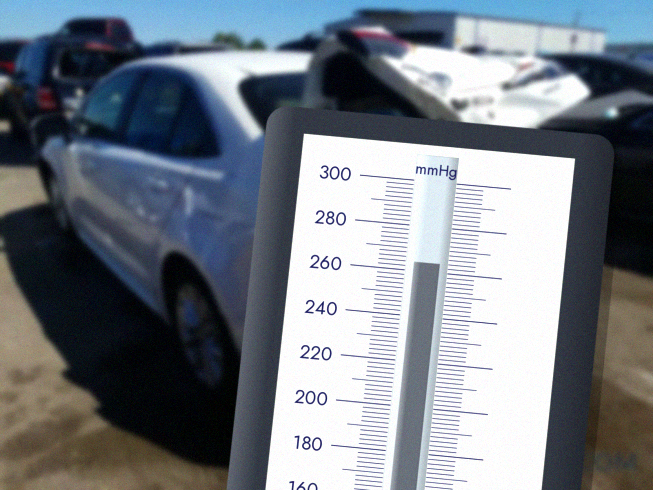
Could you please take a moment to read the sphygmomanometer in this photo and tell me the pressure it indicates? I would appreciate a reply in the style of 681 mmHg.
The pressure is 264 mmHg
